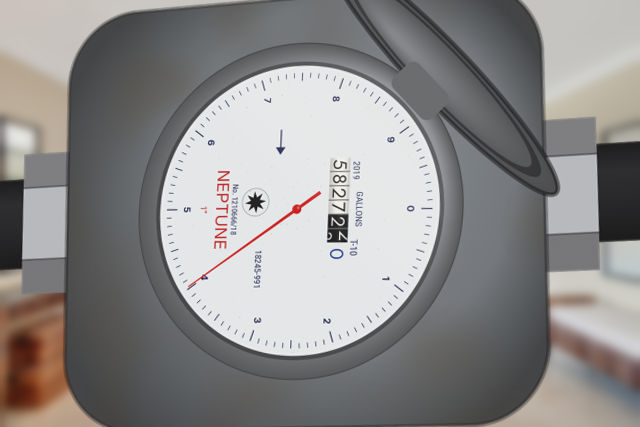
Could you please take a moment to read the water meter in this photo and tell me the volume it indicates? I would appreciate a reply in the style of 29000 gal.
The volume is 5827224.0 gal
